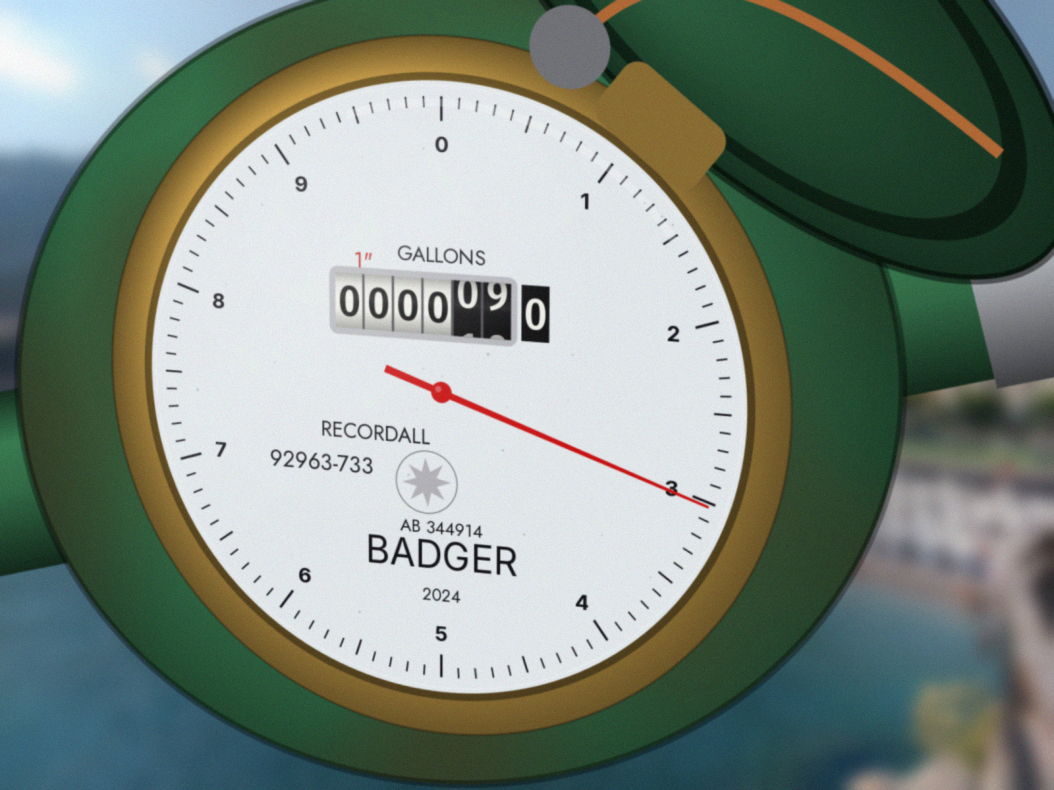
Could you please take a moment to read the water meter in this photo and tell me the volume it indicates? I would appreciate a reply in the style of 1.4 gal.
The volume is 93.0 gal
